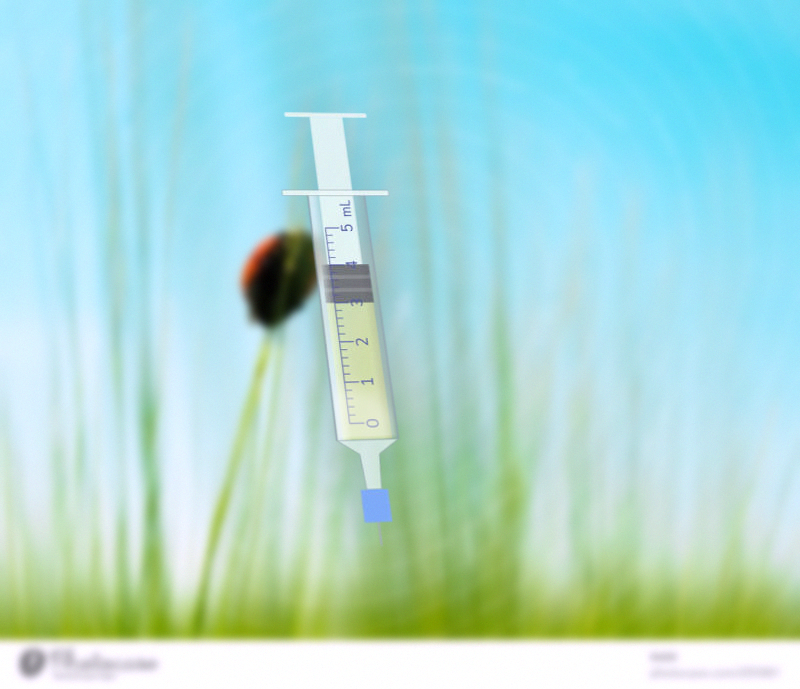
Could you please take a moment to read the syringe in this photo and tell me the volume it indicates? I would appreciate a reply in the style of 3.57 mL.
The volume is 3 mL
